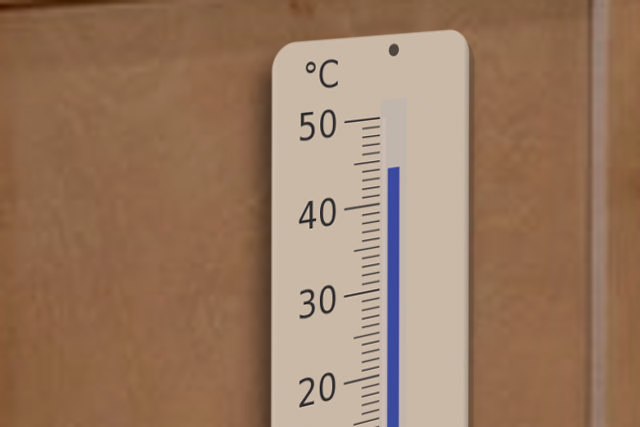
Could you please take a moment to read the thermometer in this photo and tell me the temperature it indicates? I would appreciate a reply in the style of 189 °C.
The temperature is 44 °C
